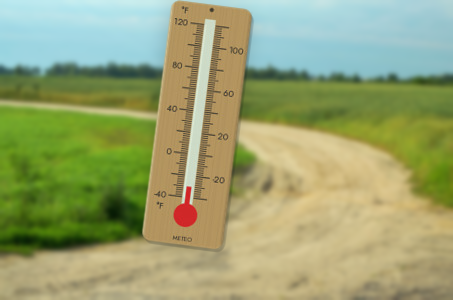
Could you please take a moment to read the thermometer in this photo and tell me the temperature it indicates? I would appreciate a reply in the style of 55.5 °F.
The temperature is -30 °F
